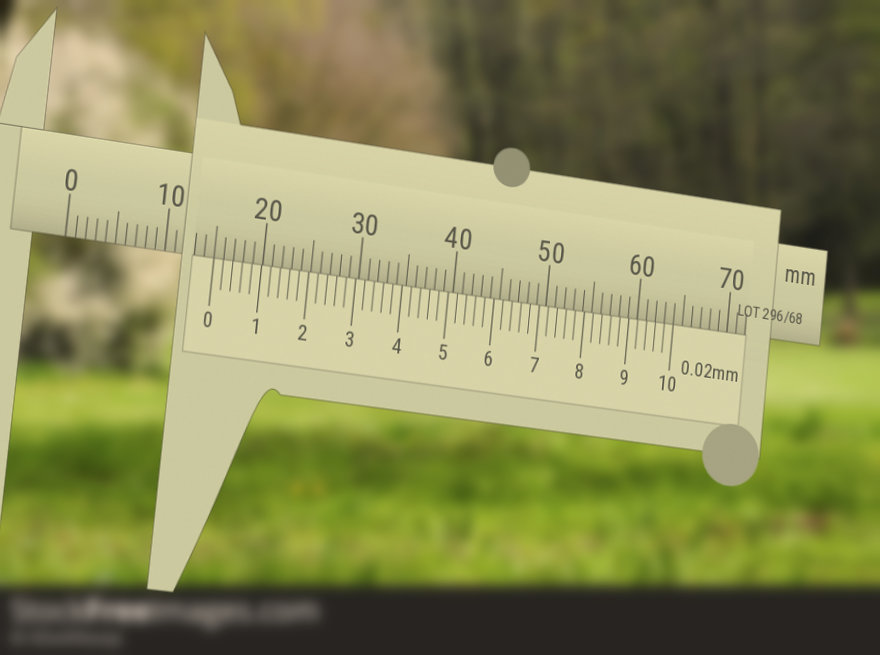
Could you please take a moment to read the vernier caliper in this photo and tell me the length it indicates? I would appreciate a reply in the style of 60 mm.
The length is 15.0 mm
